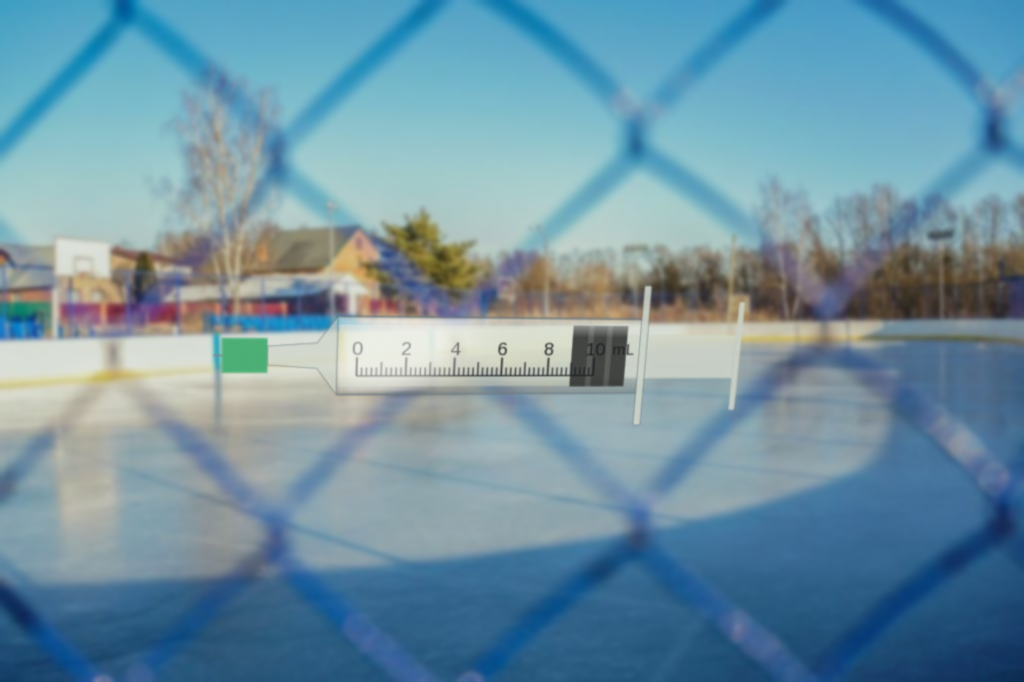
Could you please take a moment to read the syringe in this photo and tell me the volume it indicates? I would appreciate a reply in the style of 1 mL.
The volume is 9 mL
